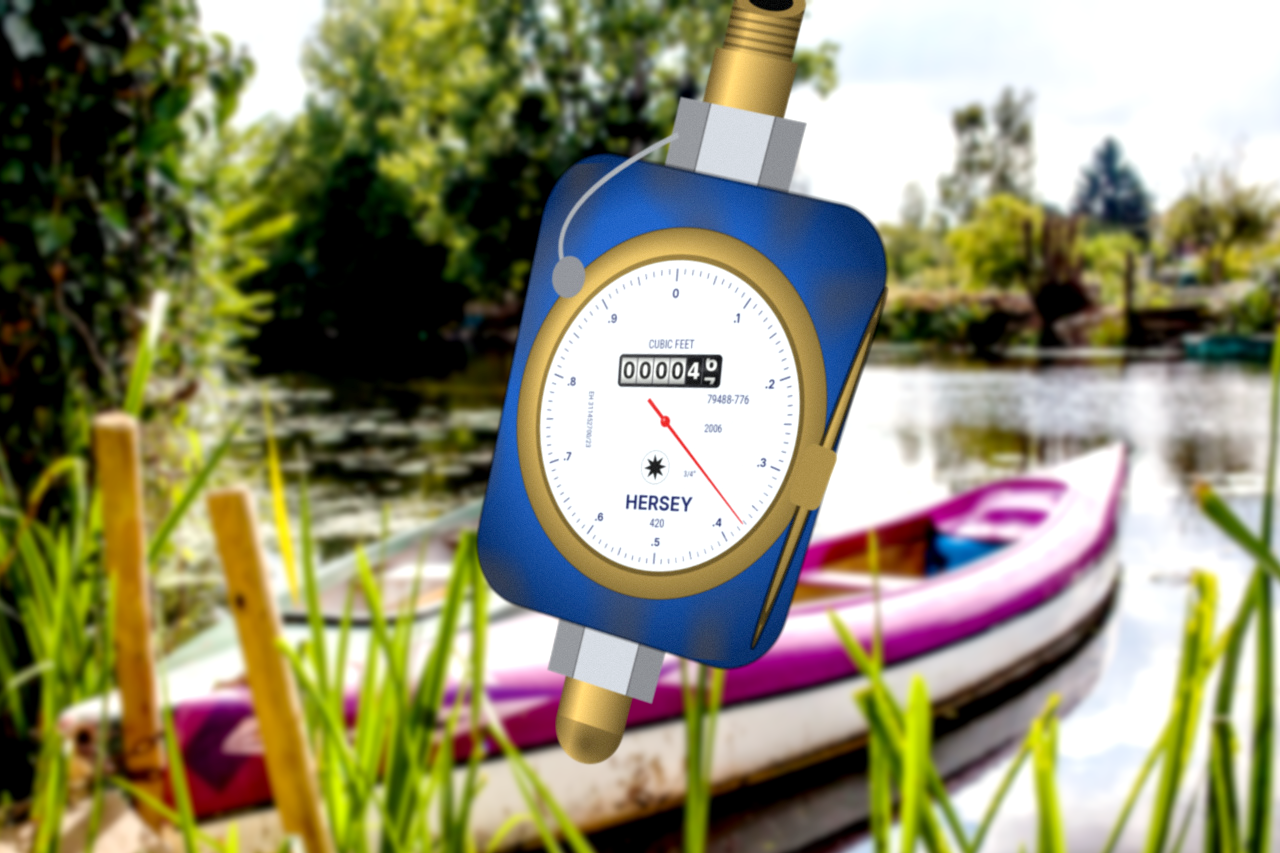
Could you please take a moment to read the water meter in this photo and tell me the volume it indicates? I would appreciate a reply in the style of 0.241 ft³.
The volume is 46.37 ft³
